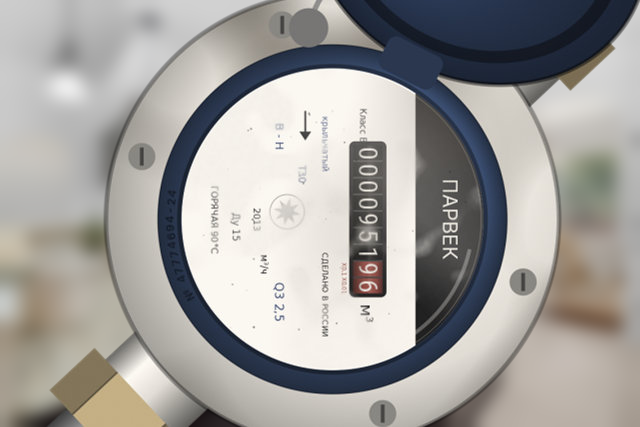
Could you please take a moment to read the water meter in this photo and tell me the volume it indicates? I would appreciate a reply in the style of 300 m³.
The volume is 951.96 m³
